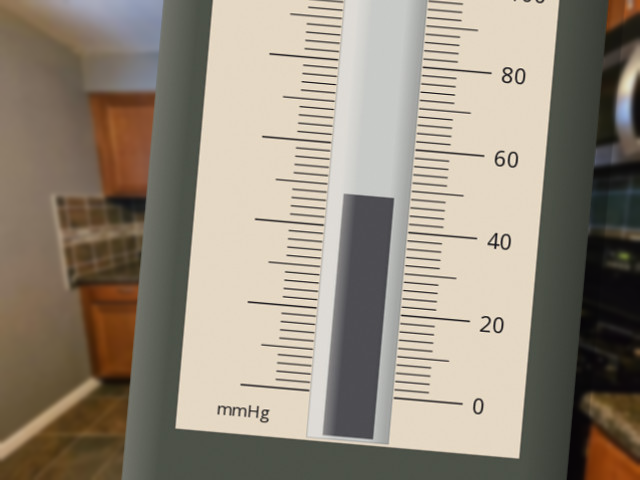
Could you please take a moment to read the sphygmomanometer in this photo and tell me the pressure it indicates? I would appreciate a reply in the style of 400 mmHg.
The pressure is 48 mmHg
